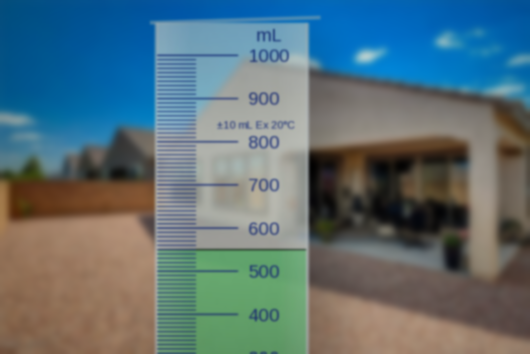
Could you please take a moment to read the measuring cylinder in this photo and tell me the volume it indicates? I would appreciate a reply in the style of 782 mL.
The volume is 550 mL
